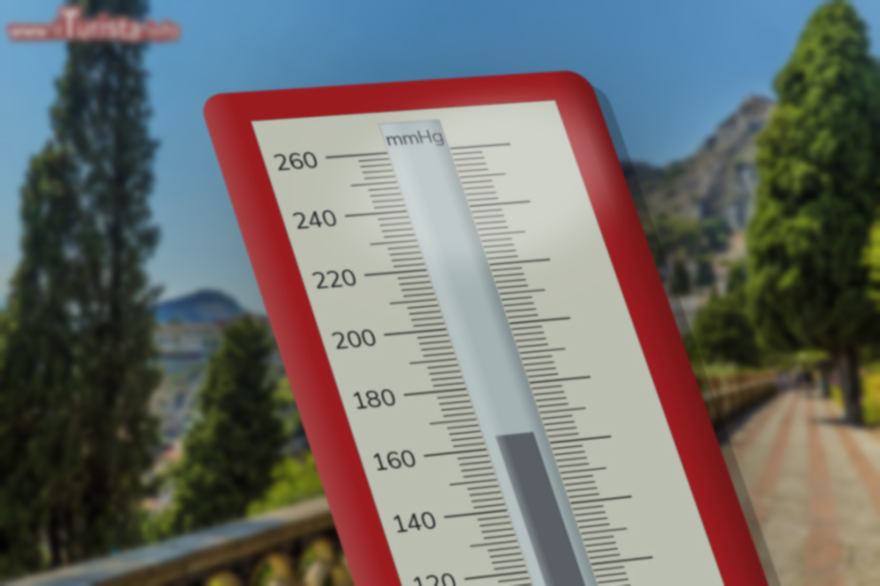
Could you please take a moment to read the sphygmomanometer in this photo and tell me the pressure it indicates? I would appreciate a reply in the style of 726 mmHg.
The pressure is 164 mmHg
